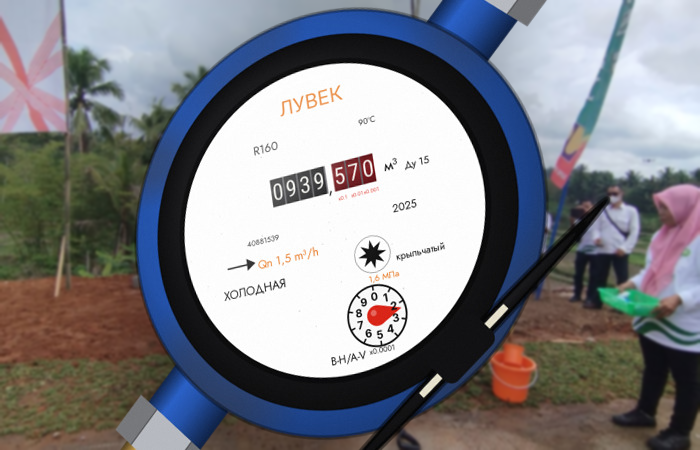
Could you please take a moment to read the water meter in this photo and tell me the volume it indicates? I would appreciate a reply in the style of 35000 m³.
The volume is 939.5702 m³
